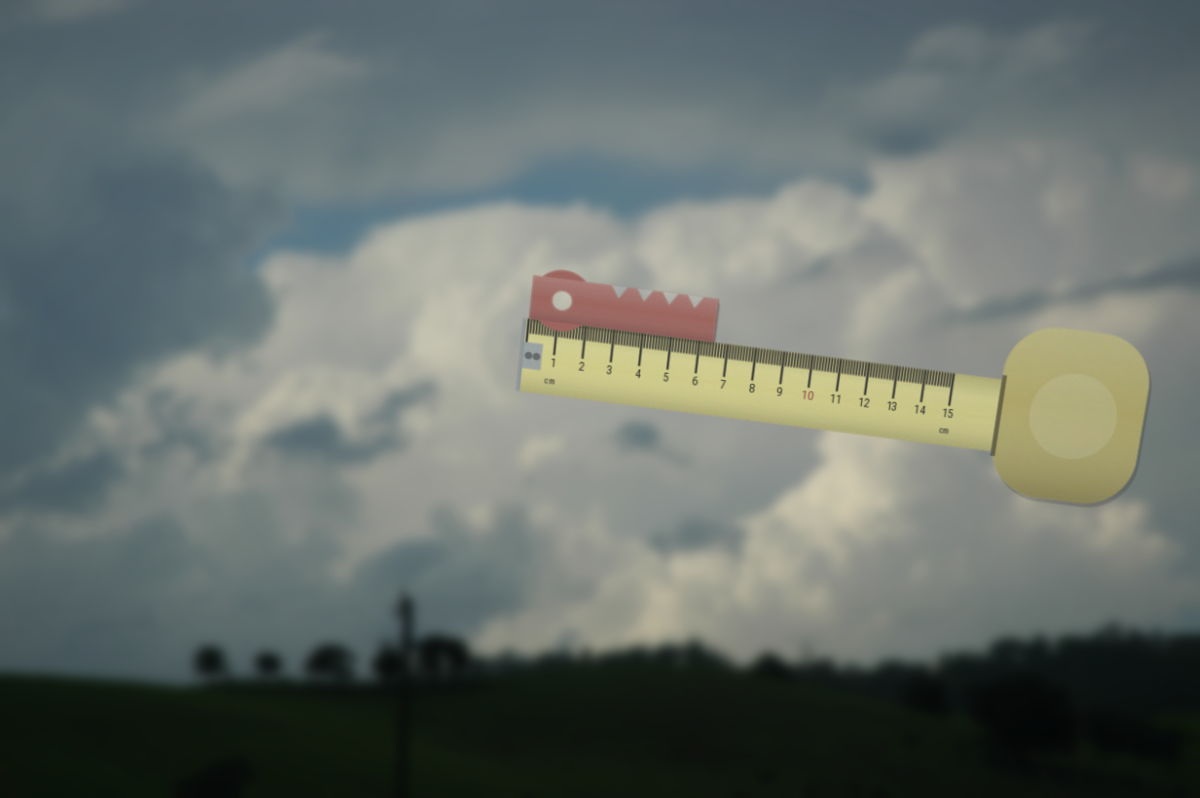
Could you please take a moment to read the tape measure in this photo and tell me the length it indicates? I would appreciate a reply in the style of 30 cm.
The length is 6.5 cm
